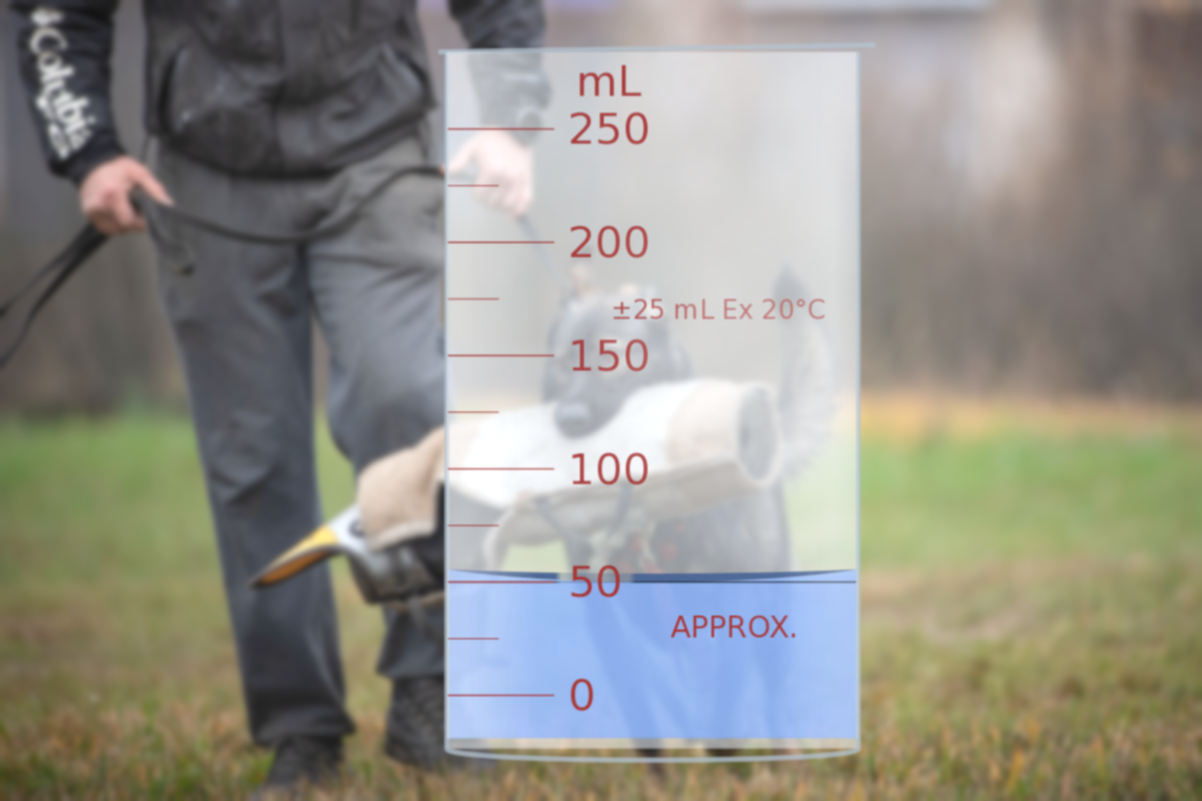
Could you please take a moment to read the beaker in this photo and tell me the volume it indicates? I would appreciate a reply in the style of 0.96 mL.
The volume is 50 mL
